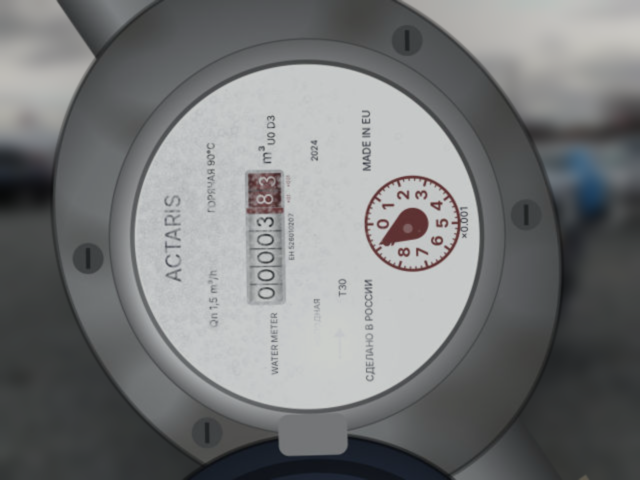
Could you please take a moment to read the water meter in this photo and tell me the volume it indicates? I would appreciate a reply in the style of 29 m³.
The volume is 3.829 m³
